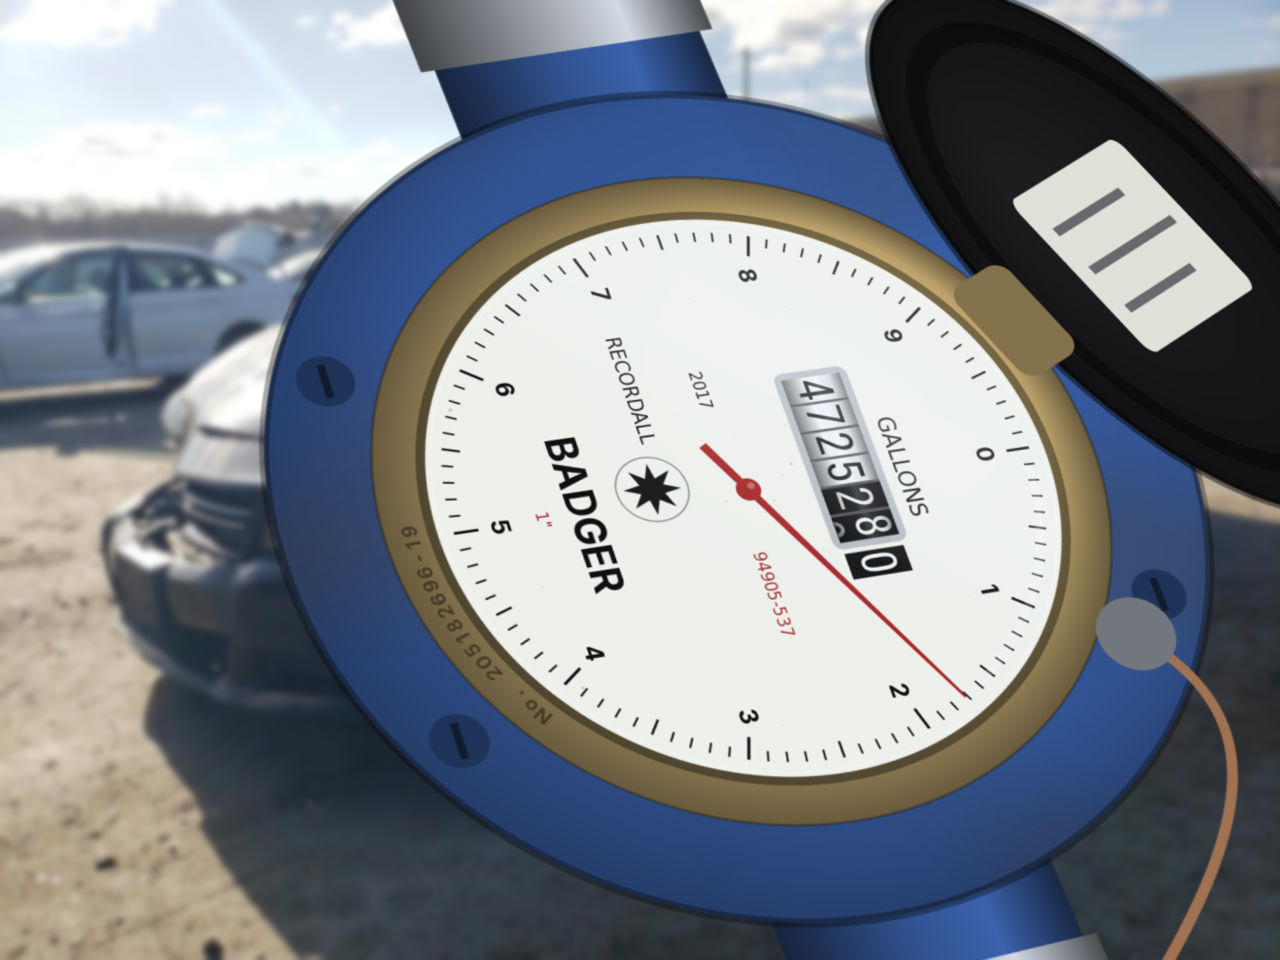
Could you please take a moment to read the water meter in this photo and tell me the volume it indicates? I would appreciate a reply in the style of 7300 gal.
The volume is 4725281.7 gal
